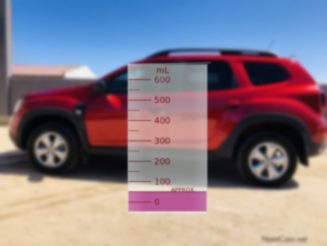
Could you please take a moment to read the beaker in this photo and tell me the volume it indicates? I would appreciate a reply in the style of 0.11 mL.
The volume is 50 mL
